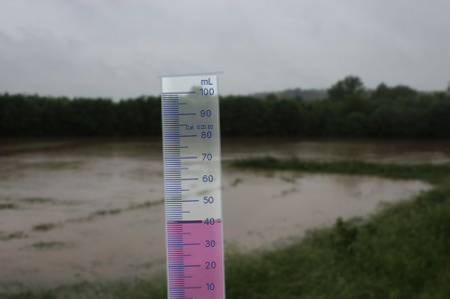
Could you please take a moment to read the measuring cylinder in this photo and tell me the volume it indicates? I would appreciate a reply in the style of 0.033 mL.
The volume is 40 mL
